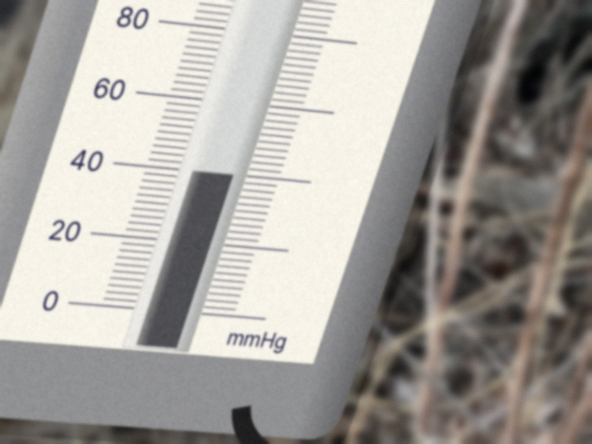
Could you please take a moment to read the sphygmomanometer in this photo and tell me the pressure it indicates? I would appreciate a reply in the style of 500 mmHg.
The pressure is 40 mmHg
